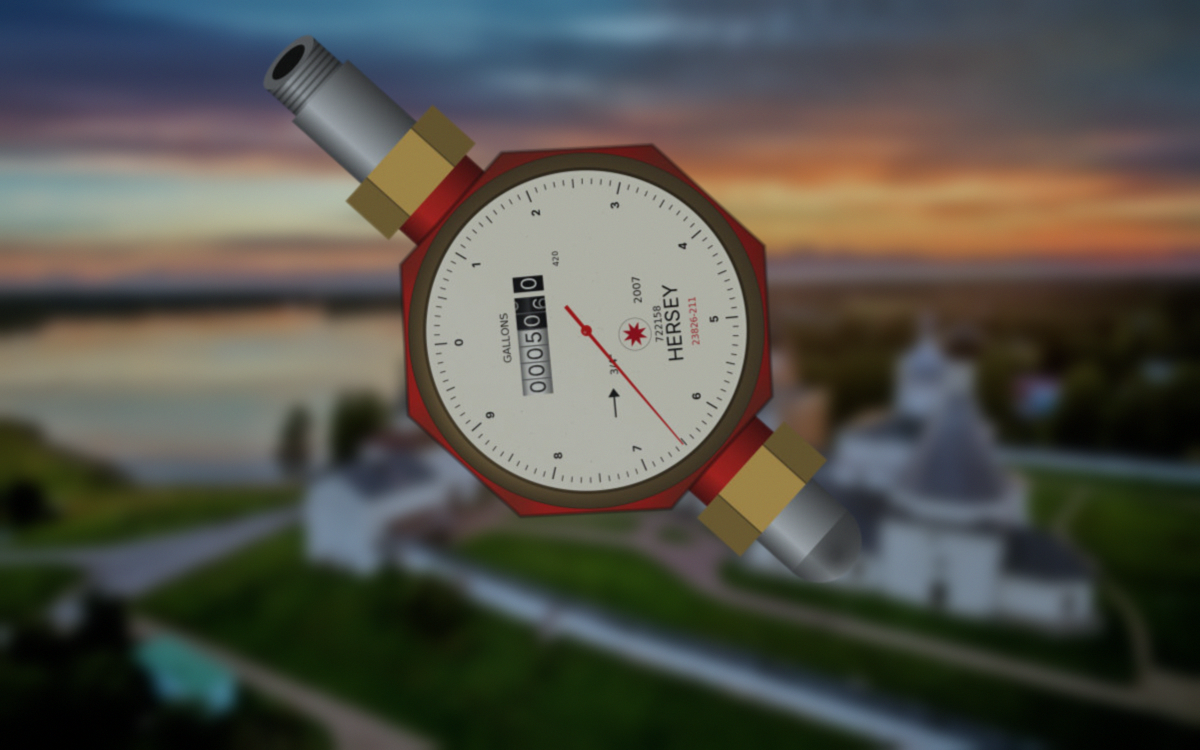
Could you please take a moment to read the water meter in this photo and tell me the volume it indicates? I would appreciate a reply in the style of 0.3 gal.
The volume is 5056.5 gal
